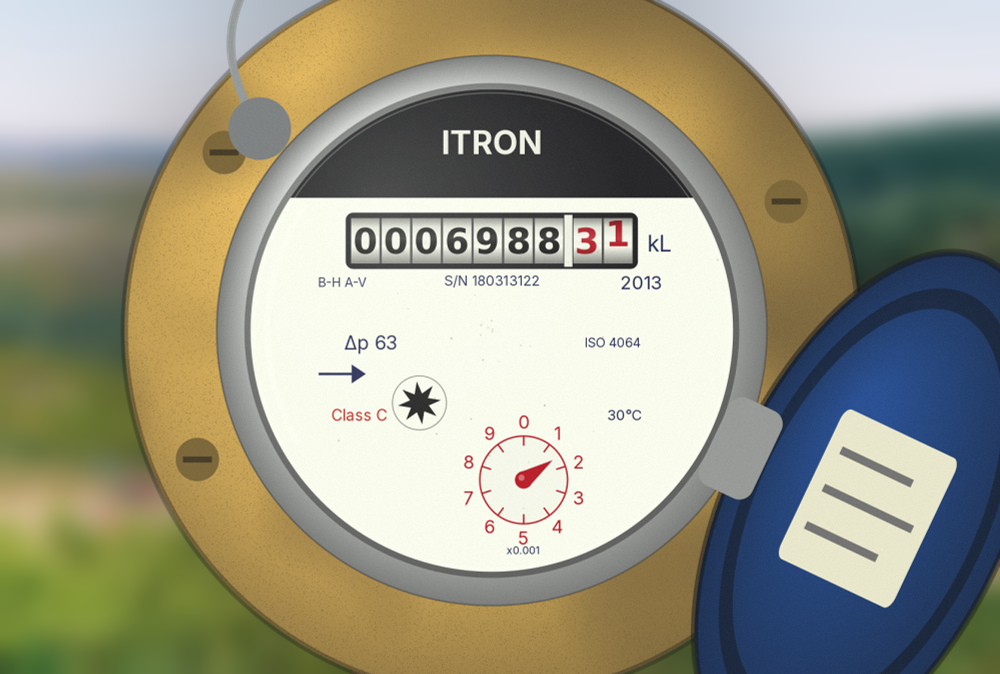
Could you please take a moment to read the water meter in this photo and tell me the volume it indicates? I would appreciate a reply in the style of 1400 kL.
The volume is 6988.311 kL
